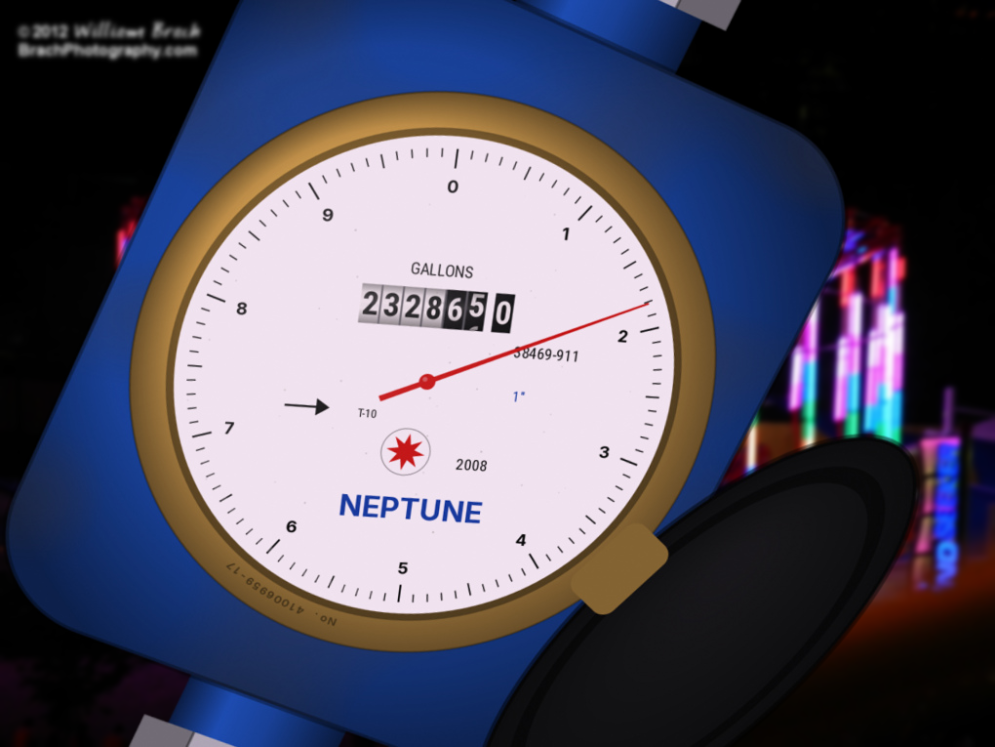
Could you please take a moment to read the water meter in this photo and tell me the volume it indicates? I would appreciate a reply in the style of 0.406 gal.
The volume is 2328651.8 gal
